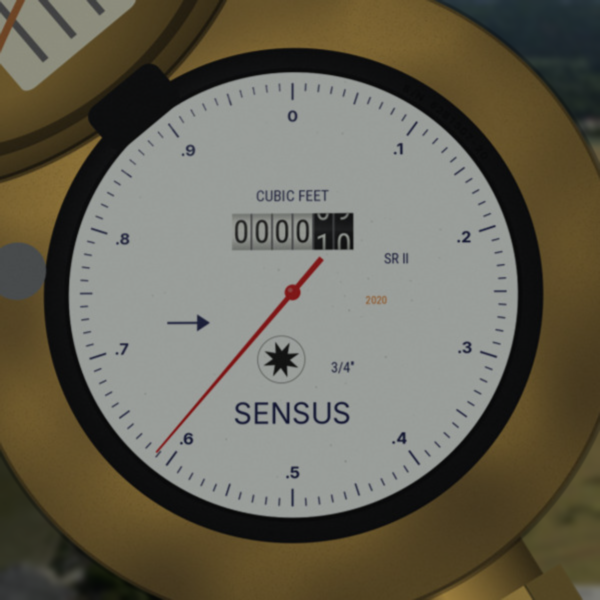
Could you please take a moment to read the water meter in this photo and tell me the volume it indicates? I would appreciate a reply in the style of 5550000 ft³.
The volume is 9.61 ft³
